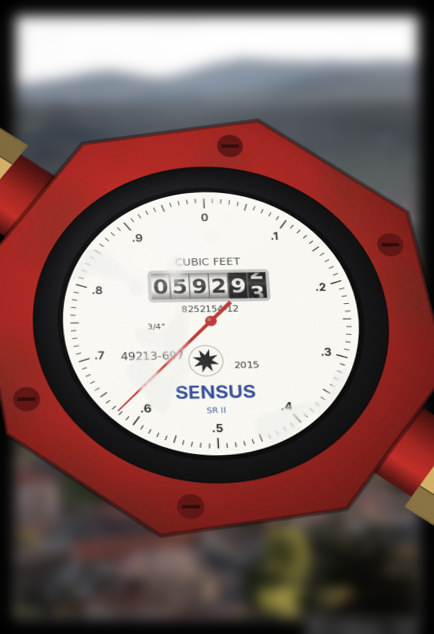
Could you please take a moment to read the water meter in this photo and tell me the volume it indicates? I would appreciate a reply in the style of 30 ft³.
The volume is 59292.62 ft³
